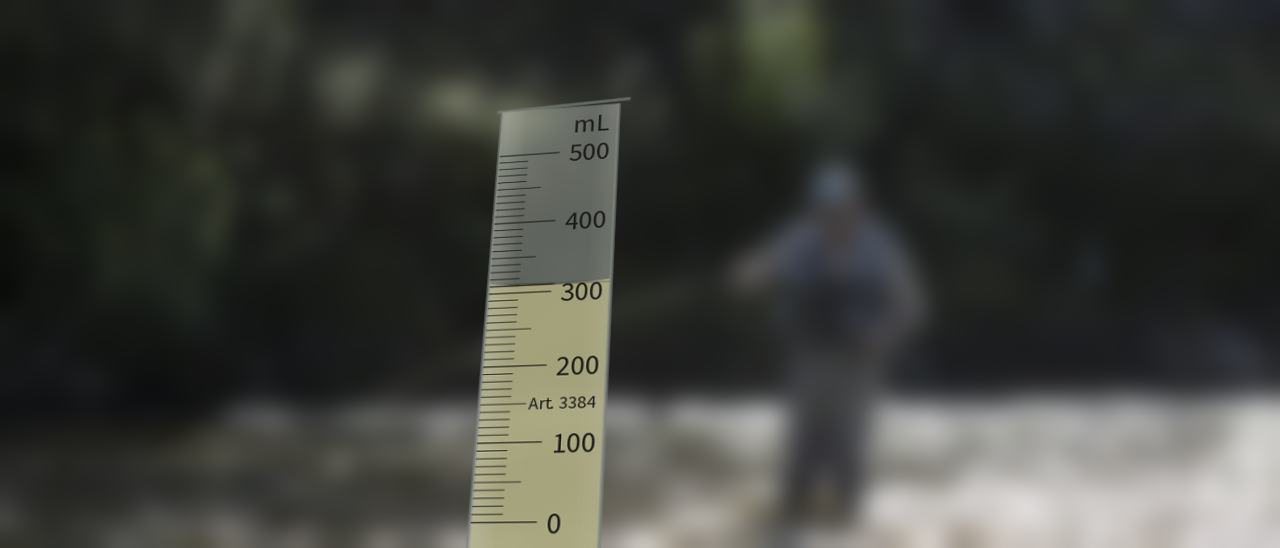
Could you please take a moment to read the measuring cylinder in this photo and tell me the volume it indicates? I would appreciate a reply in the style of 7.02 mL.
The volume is 310 mL
